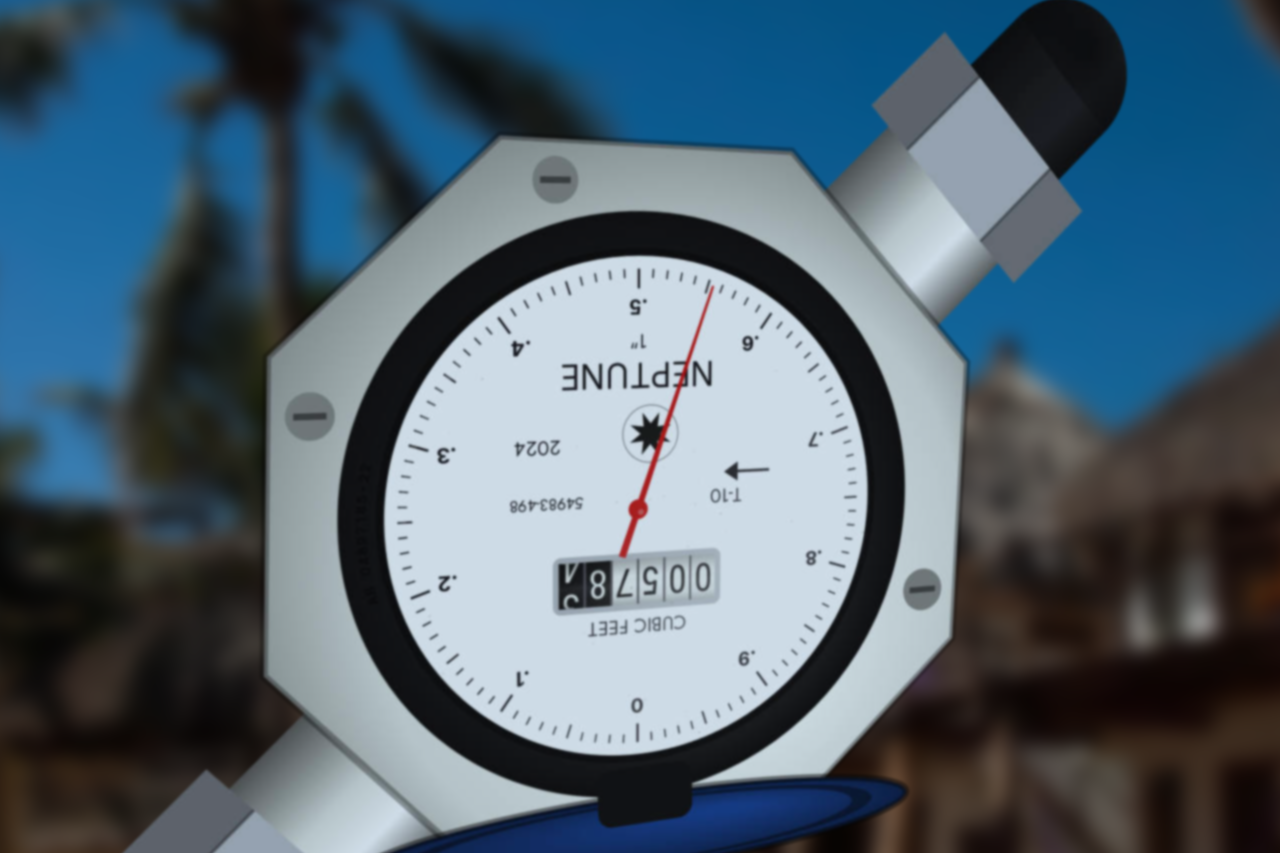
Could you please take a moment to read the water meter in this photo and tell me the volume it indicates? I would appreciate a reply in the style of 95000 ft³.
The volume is 5783.55 ft³
